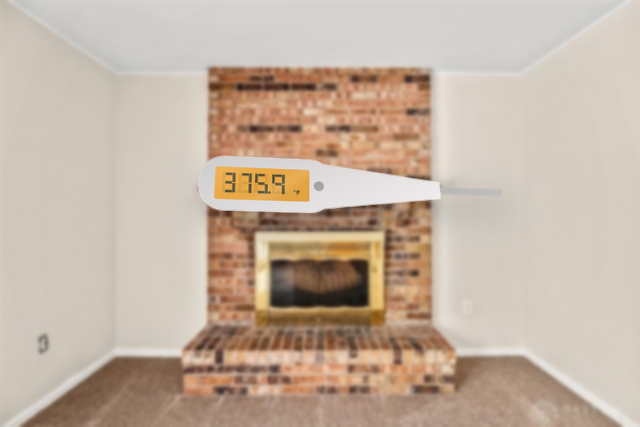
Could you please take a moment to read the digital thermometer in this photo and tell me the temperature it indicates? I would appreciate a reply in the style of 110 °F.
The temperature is 375.9 °F
